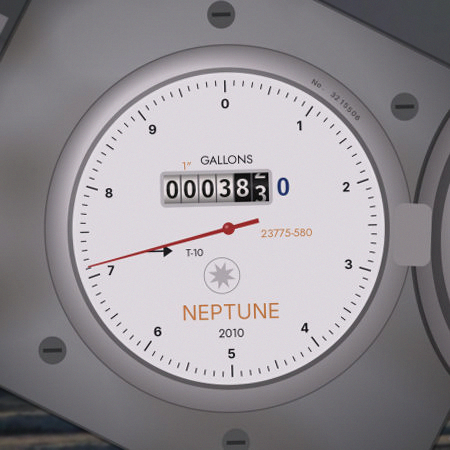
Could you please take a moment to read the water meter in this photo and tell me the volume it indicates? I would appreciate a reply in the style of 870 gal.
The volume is 3827.1 gal
